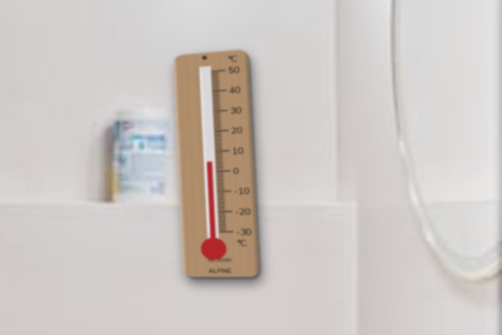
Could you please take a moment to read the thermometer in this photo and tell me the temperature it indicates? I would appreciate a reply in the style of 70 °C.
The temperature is 5 °C
